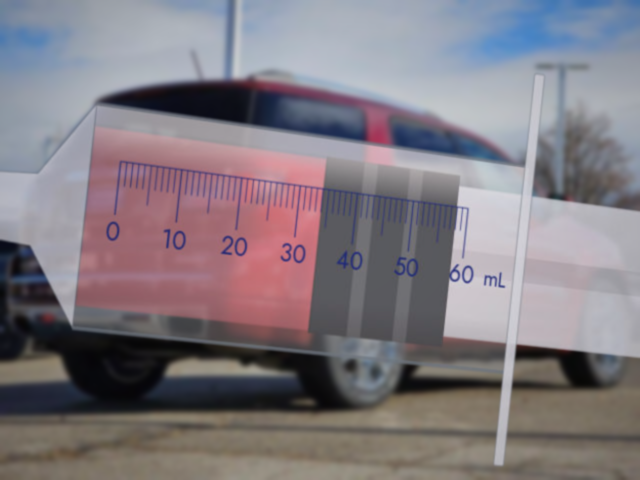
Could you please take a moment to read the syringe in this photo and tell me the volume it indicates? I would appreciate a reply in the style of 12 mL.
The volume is 34 mL
